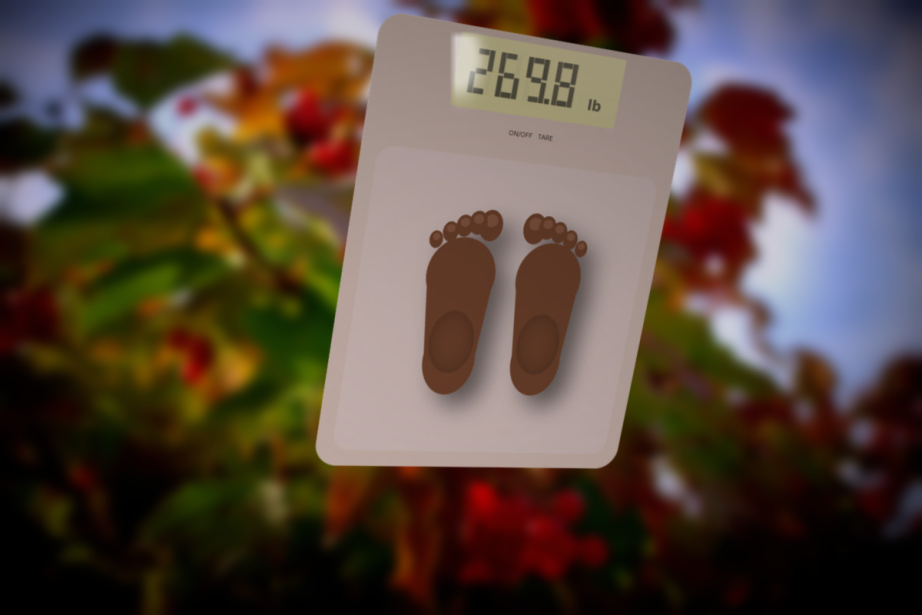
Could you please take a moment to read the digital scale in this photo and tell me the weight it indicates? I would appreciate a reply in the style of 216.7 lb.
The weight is 269.8 lb
